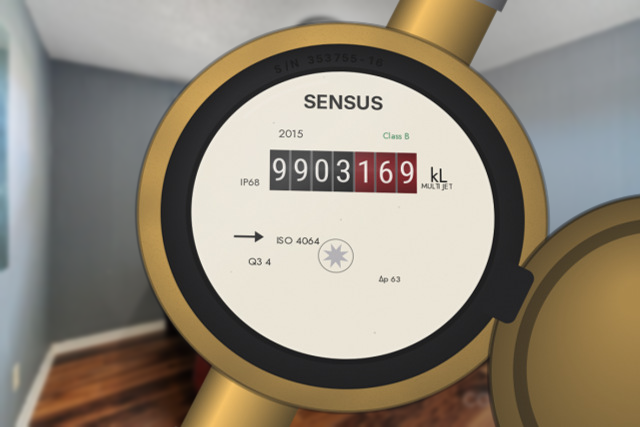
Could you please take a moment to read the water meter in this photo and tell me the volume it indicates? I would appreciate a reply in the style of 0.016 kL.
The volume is 9903.169 kL
